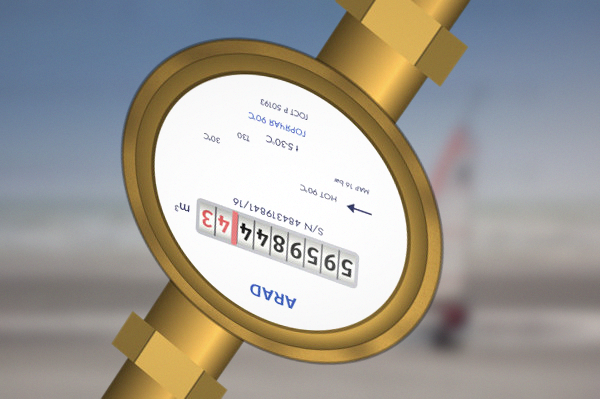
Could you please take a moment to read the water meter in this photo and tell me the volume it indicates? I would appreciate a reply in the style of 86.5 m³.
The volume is 5959844.43 m³
